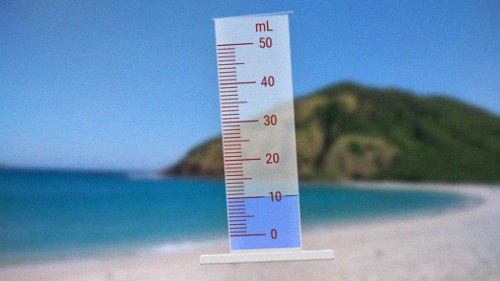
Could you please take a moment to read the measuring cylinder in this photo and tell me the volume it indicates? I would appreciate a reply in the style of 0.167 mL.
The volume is 10 mL
